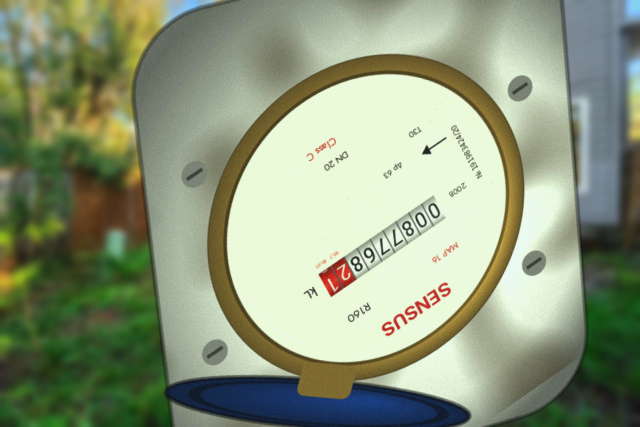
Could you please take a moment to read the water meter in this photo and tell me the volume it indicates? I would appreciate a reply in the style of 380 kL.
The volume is 87768.21 kL
